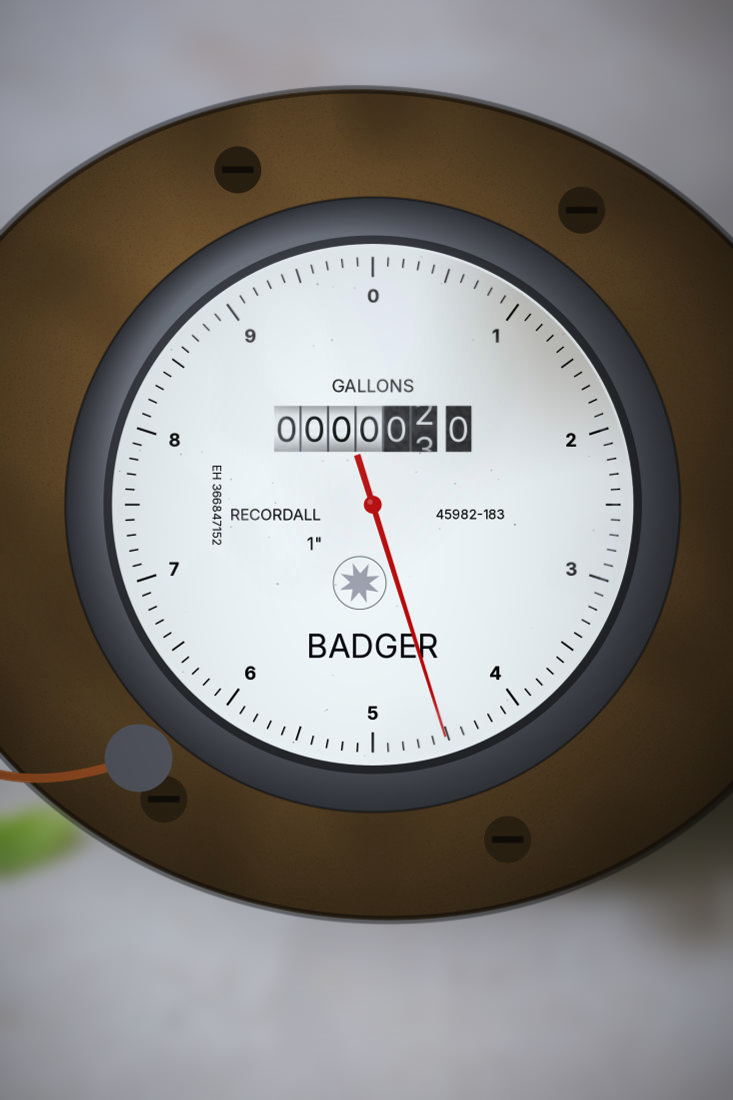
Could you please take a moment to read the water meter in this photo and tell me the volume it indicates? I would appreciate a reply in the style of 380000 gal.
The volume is 24.5 gal
